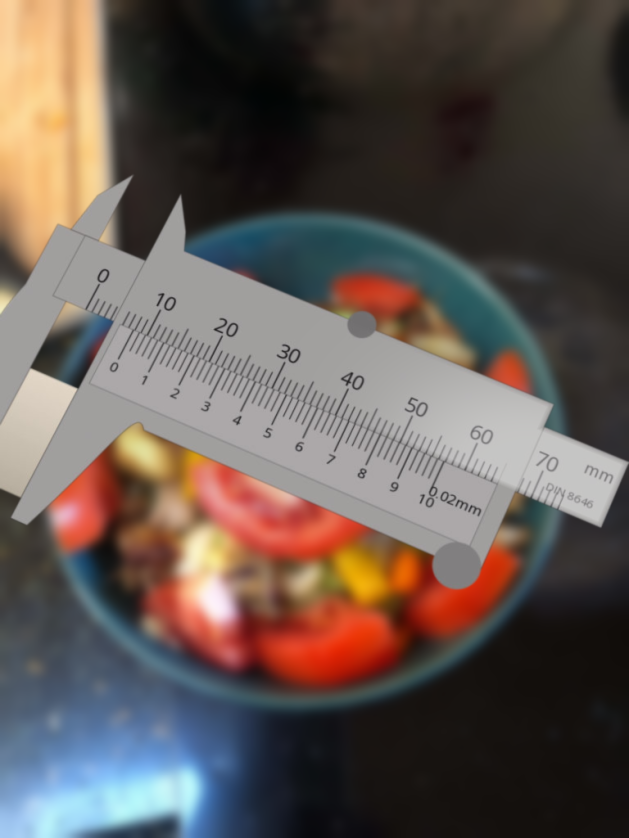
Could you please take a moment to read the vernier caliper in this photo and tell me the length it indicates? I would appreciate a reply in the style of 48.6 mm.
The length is 7.8 mm
